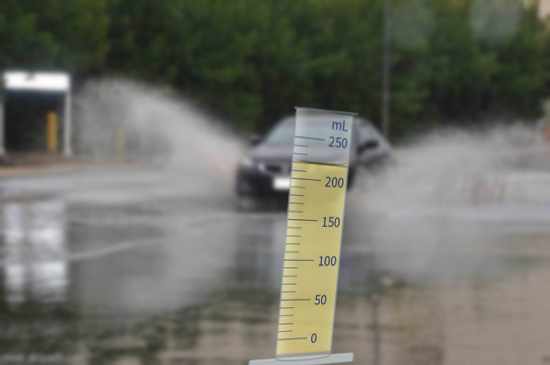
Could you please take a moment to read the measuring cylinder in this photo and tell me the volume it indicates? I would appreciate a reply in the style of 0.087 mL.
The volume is 220 mL
